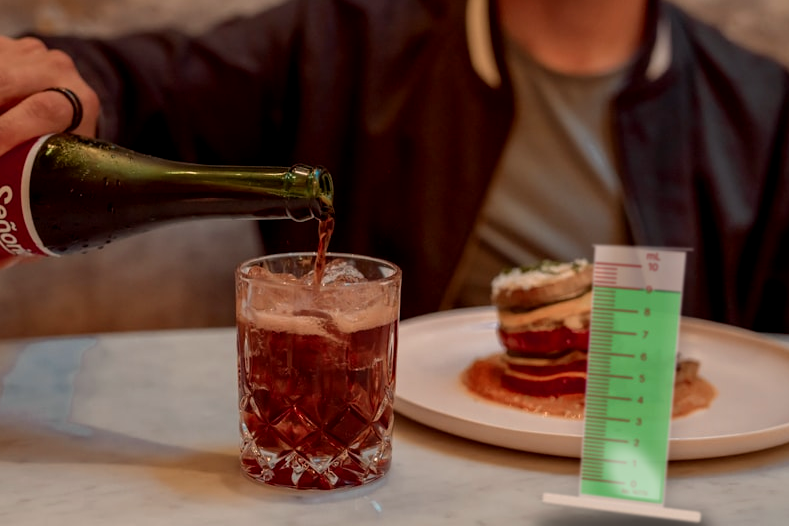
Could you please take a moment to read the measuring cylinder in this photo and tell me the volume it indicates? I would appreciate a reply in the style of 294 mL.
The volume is 9 mL
